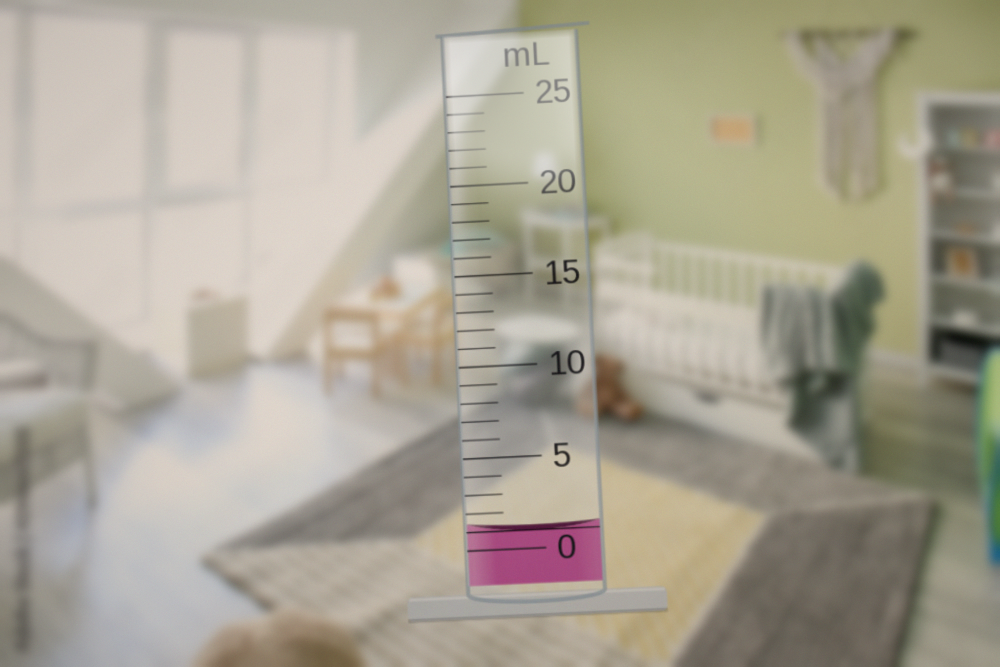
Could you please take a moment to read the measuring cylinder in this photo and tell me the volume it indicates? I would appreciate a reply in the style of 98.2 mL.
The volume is 1 mL
